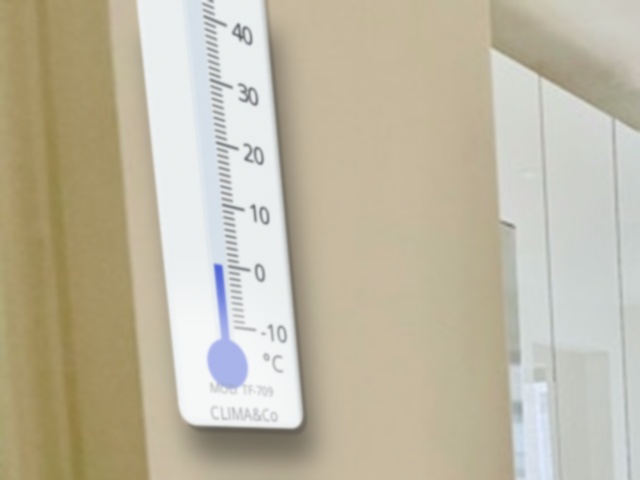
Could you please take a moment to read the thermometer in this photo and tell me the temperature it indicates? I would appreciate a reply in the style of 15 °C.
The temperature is 0 °C
